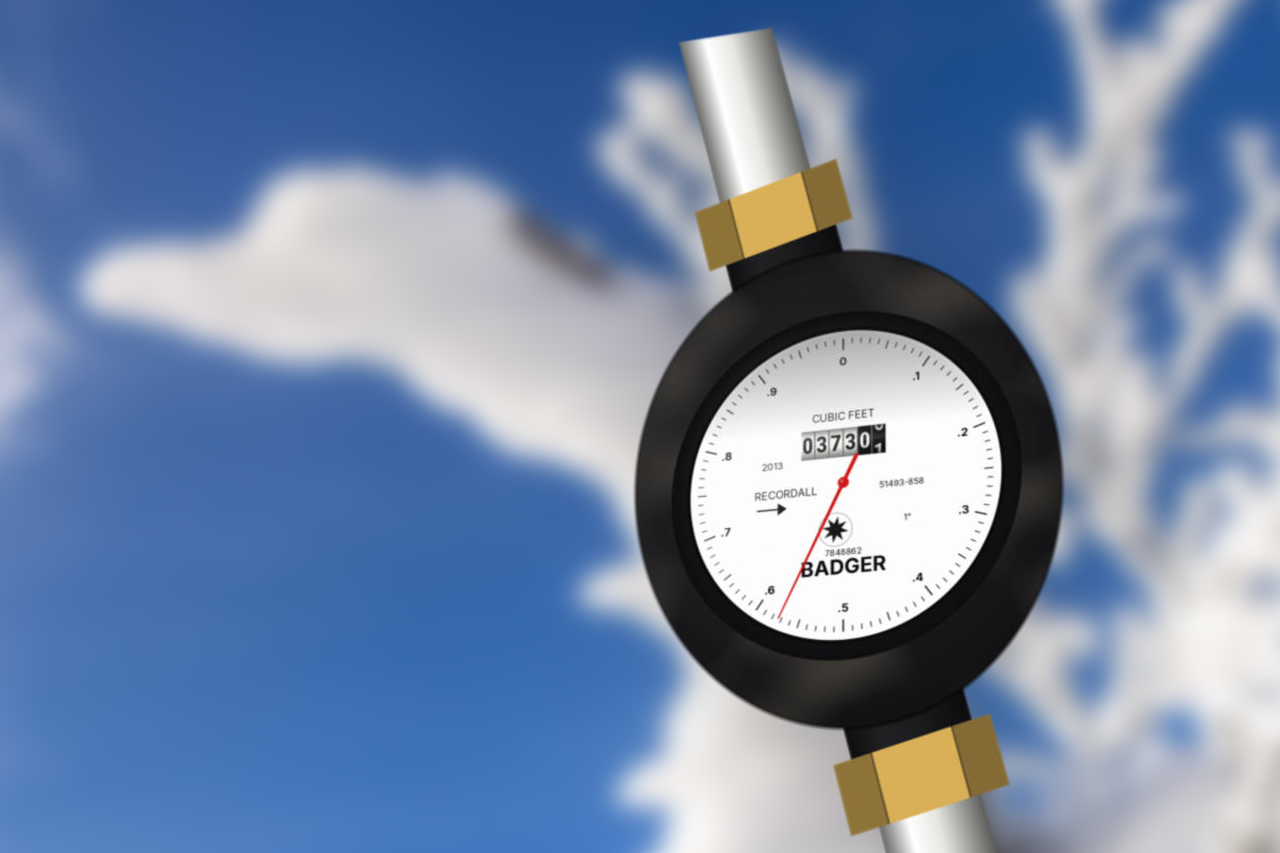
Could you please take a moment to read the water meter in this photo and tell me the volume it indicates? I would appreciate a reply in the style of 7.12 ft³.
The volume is 37300.57 ft³
